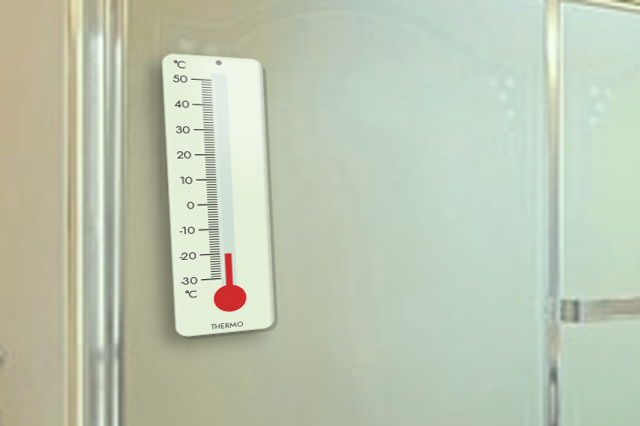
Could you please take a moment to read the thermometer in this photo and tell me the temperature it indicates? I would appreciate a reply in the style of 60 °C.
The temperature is -20 °C
